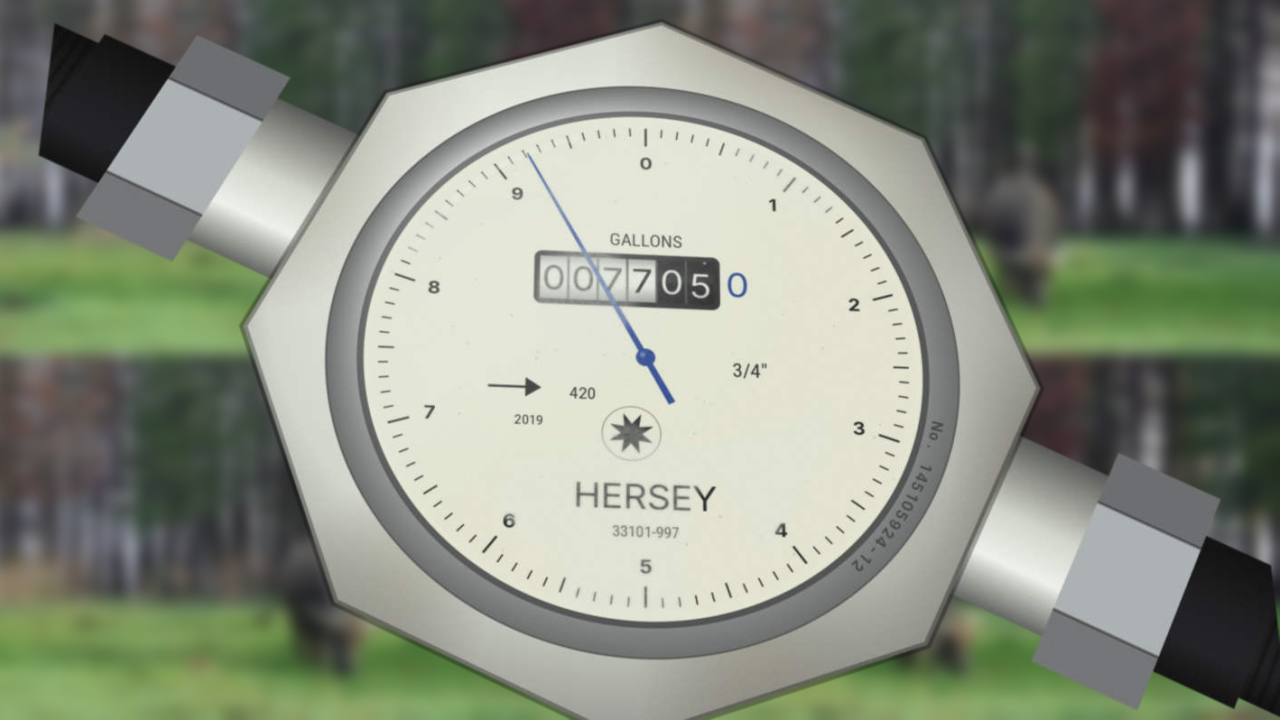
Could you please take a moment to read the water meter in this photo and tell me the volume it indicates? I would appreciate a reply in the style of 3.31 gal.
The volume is 77049.2 gal
